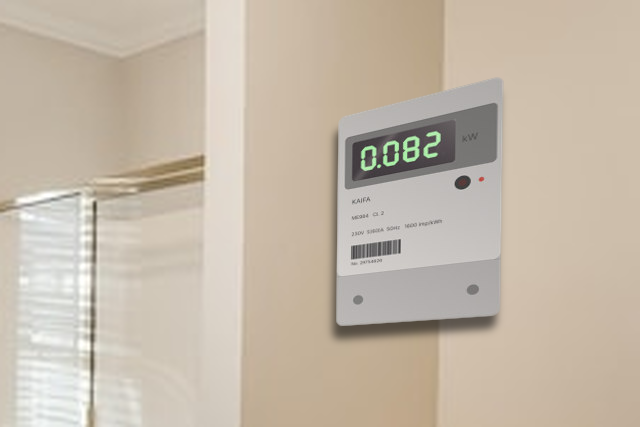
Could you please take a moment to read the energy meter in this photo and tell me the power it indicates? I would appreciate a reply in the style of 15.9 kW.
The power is 0.082 kW
